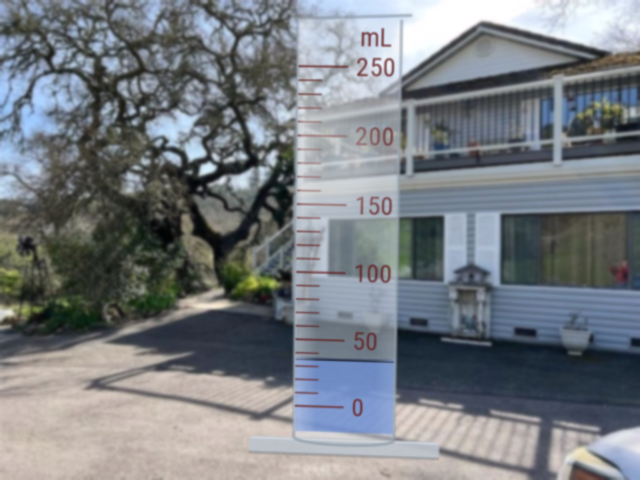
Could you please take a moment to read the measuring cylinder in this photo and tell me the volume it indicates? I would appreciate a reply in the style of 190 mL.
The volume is 35 mL
